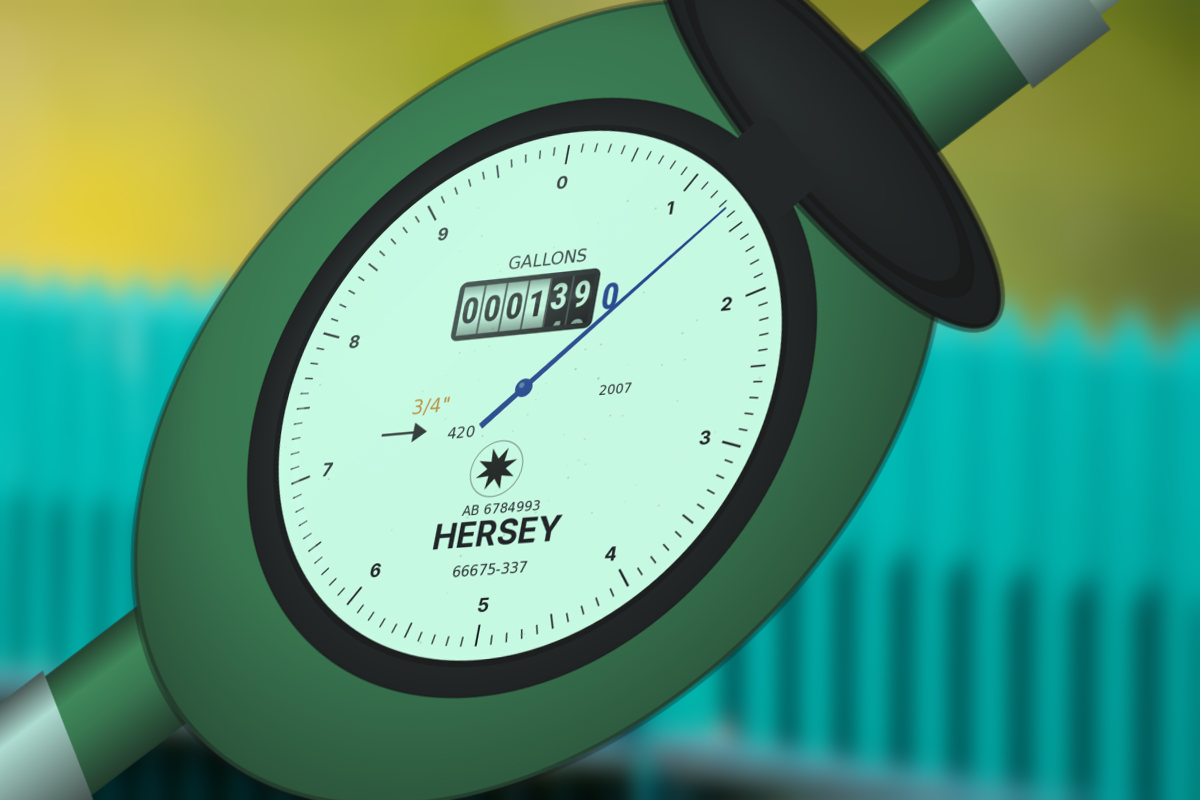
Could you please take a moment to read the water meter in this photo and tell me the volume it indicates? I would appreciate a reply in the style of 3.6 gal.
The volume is 1391.3 gal
